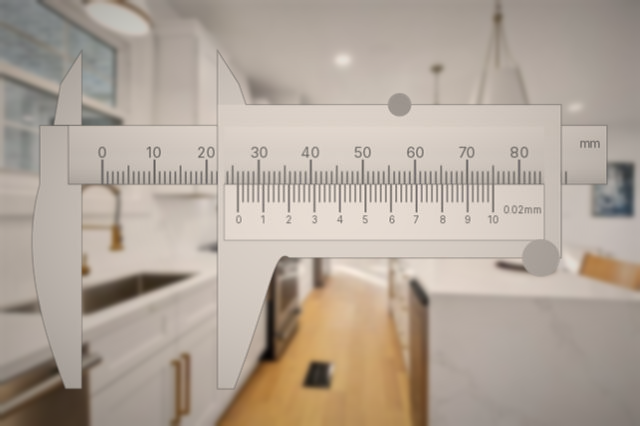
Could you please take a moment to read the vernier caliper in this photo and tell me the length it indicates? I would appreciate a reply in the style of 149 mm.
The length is 26.0 mm
